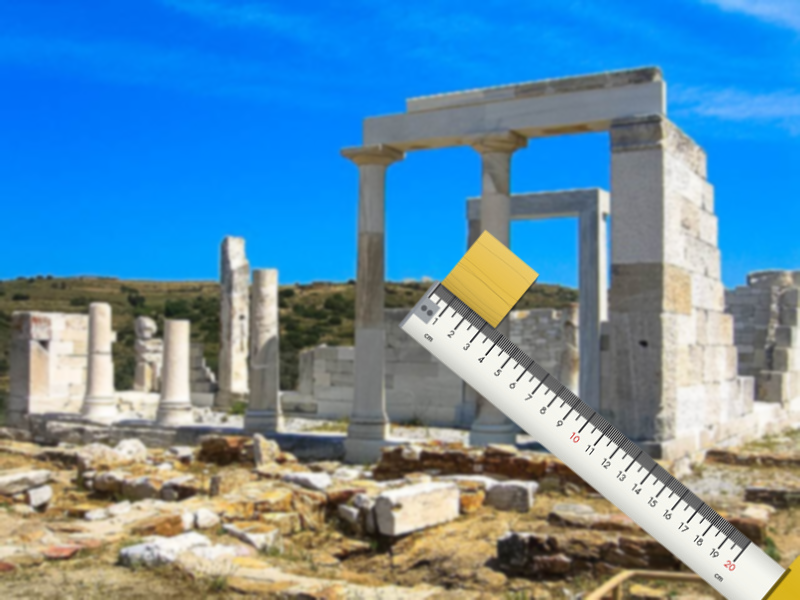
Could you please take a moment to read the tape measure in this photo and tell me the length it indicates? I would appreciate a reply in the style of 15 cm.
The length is 3.5 cm
